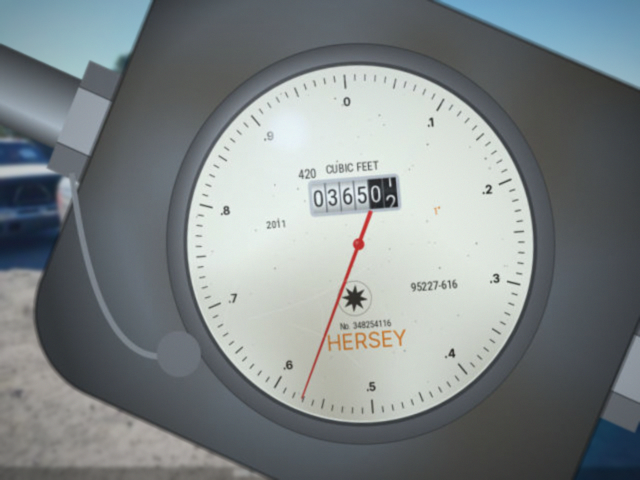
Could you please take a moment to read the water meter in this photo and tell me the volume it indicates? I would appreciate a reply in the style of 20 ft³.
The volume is 36501.57 ft³
